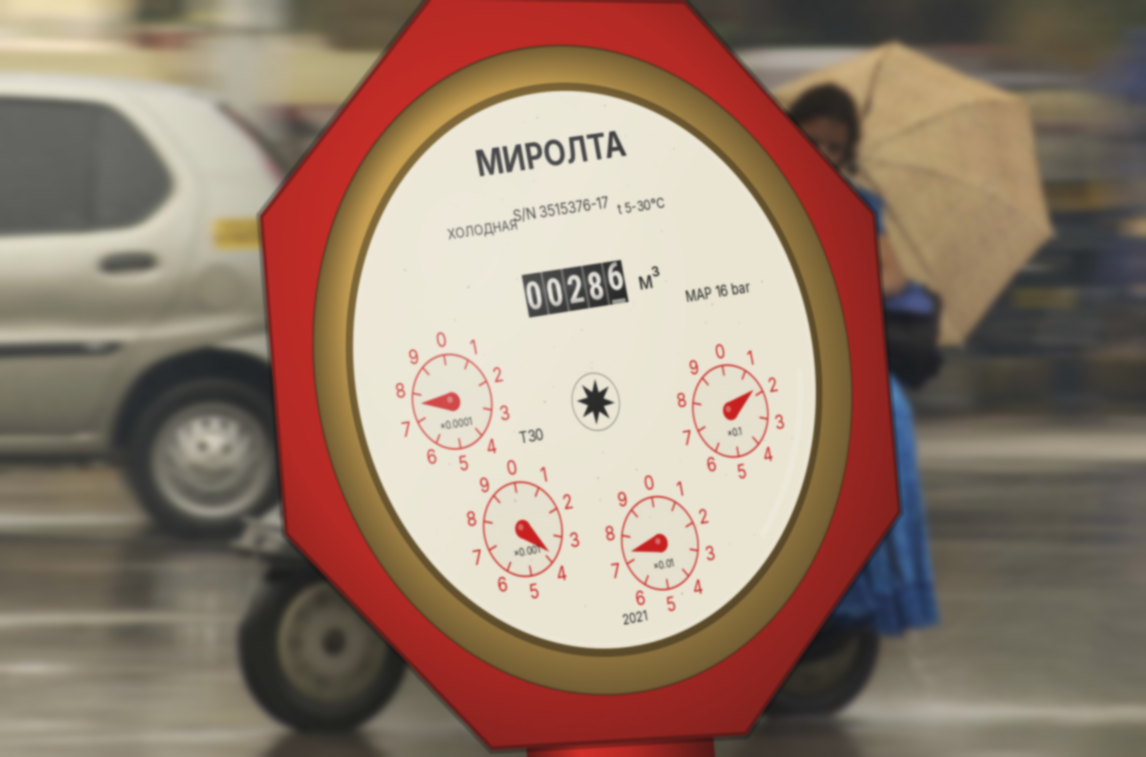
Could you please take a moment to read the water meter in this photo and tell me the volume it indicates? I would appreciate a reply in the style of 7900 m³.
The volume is 286.1737 m³
